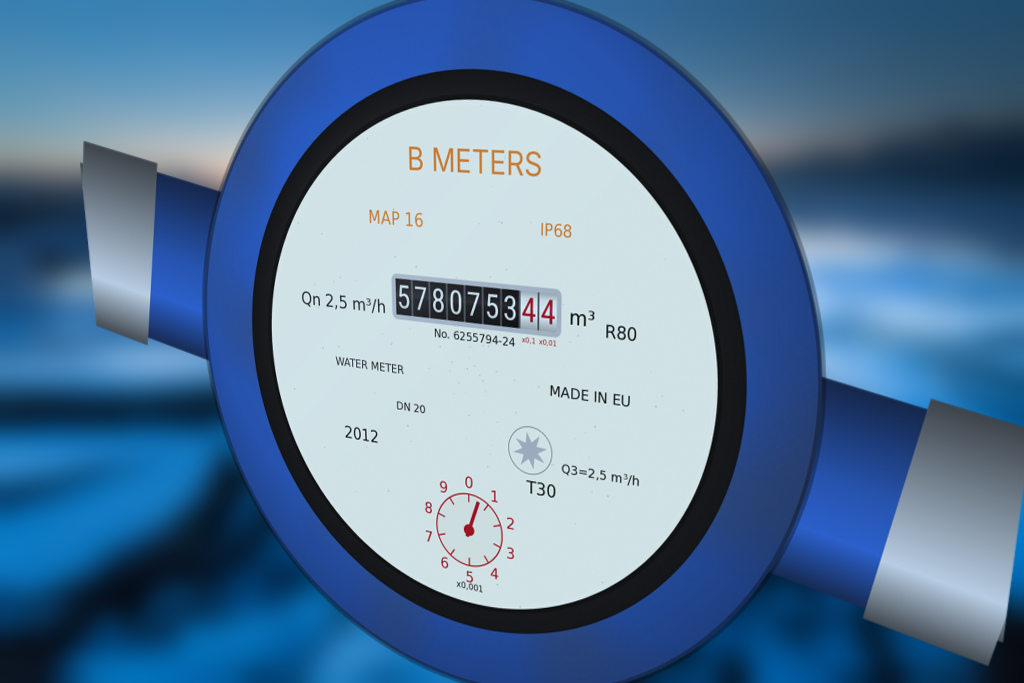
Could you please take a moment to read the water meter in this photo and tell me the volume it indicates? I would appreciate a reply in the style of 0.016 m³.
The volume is 5780753.440 m³
